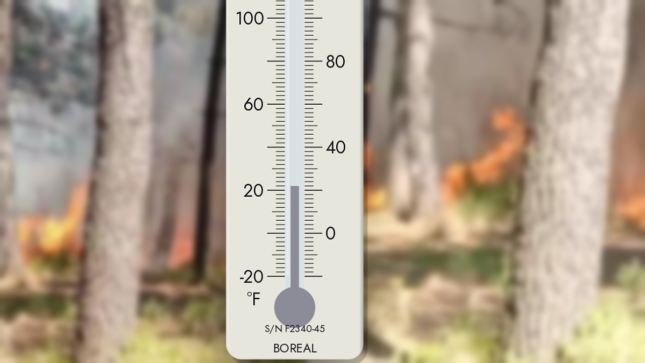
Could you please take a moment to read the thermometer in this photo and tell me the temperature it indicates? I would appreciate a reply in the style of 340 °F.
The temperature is 22 °F
